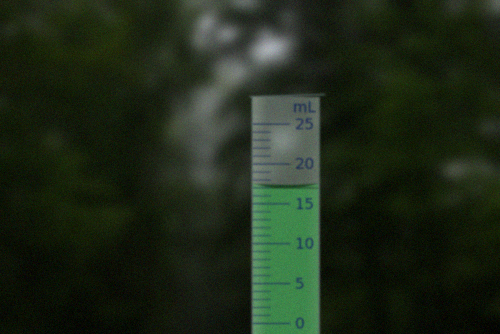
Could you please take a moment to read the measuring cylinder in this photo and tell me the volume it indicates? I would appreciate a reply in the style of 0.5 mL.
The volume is 17 mL
